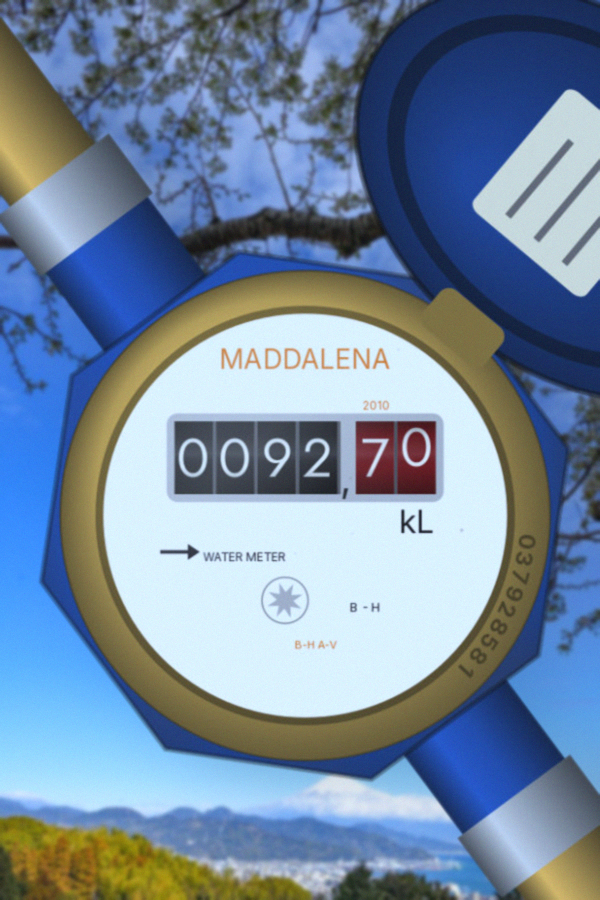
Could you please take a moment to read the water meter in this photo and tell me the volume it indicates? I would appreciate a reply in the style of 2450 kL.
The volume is 92.70 kL
